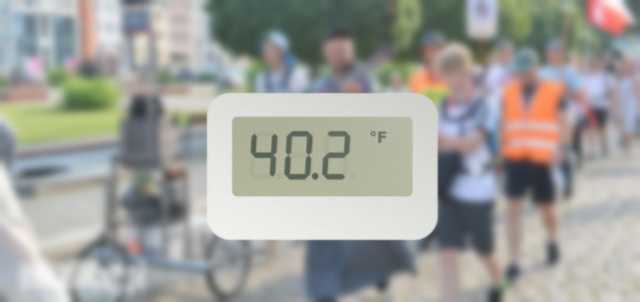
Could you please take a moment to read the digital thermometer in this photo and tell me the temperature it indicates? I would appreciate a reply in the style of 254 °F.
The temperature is 40.2 °F
